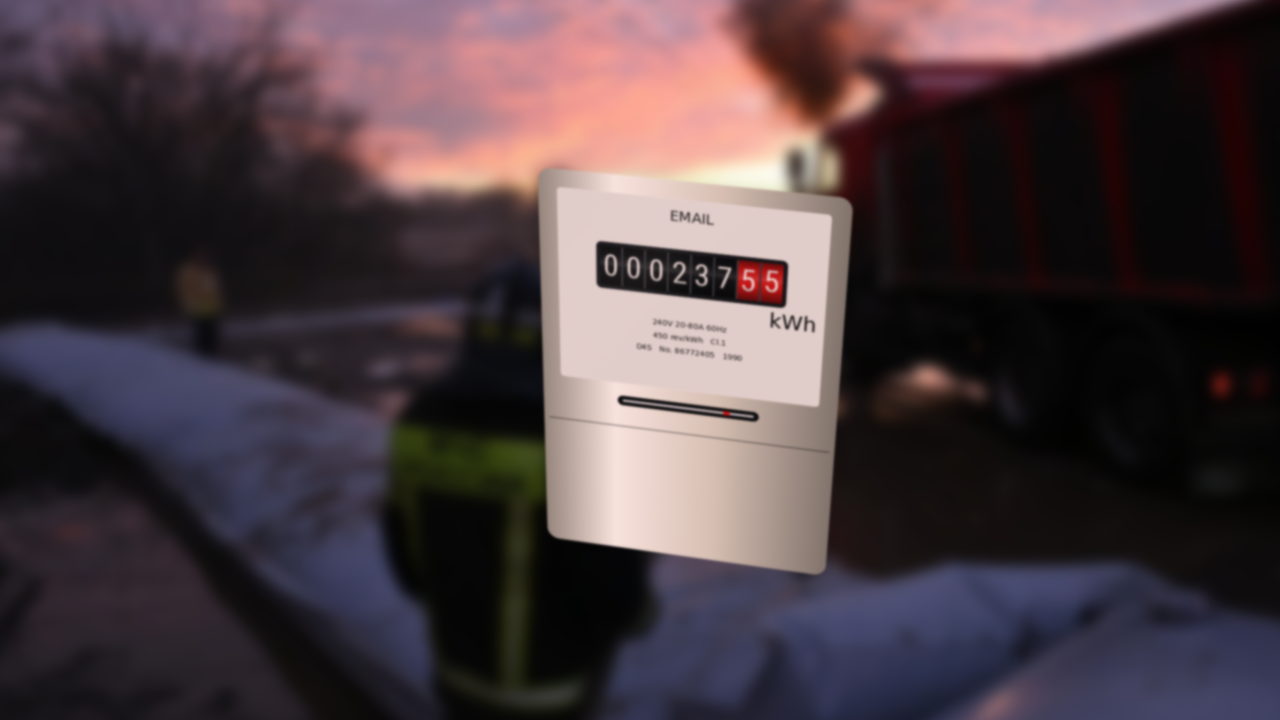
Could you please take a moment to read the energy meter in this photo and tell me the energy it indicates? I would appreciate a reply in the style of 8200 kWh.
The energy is 237.55 kWh
